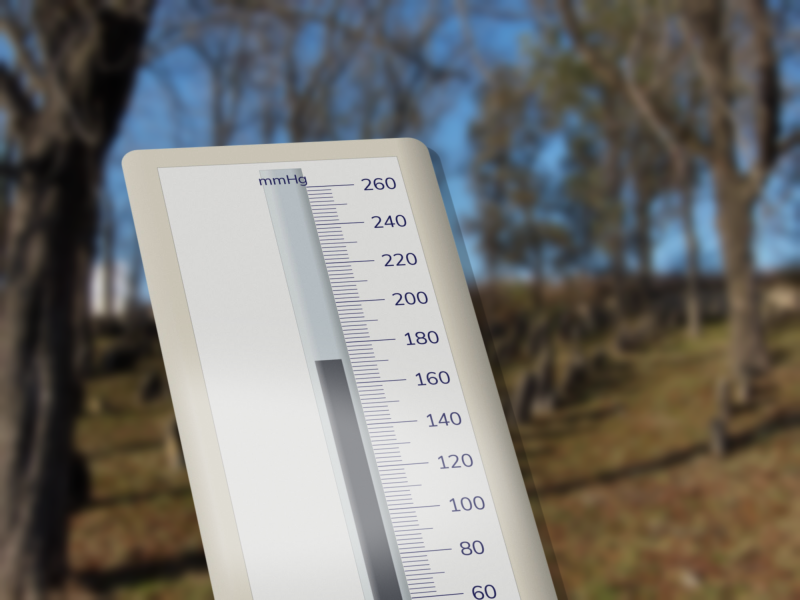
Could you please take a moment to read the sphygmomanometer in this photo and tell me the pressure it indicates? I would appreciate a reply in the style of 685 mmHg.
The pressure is 172 mmHg
